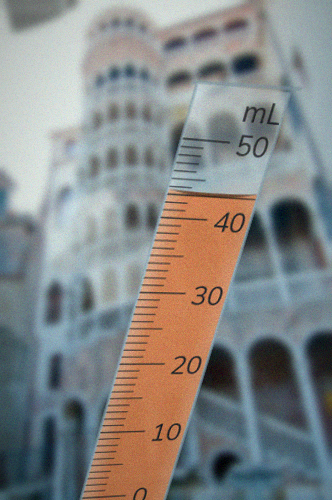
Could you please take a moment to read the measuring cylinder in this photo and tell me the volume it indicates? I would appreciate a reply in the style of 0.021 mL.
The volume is 43 mL
